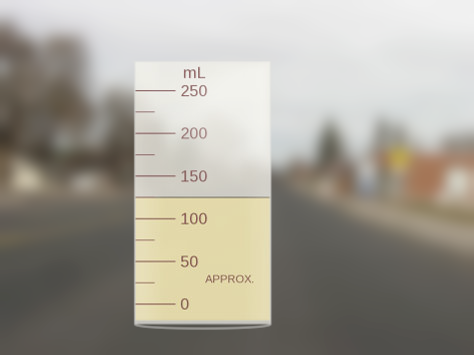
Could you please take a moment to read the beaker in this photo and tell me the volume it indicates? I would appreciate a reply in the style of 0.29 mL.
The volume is 125 mL
